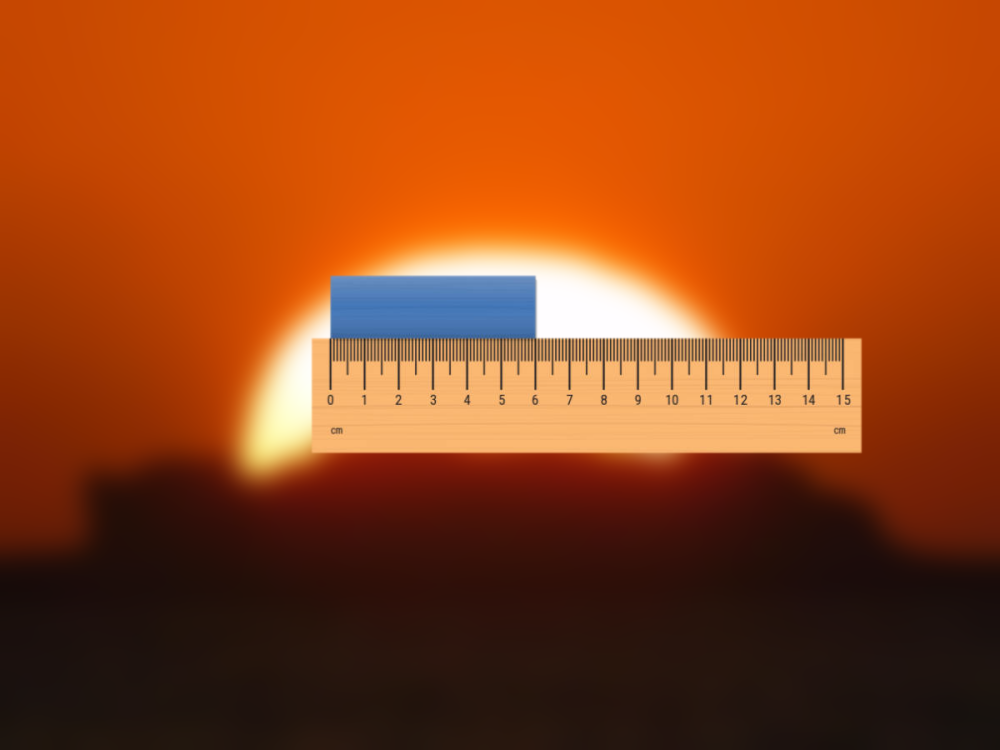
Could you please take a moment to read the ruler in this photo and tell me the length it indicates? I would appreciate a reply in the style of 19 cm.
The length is 6 cm
